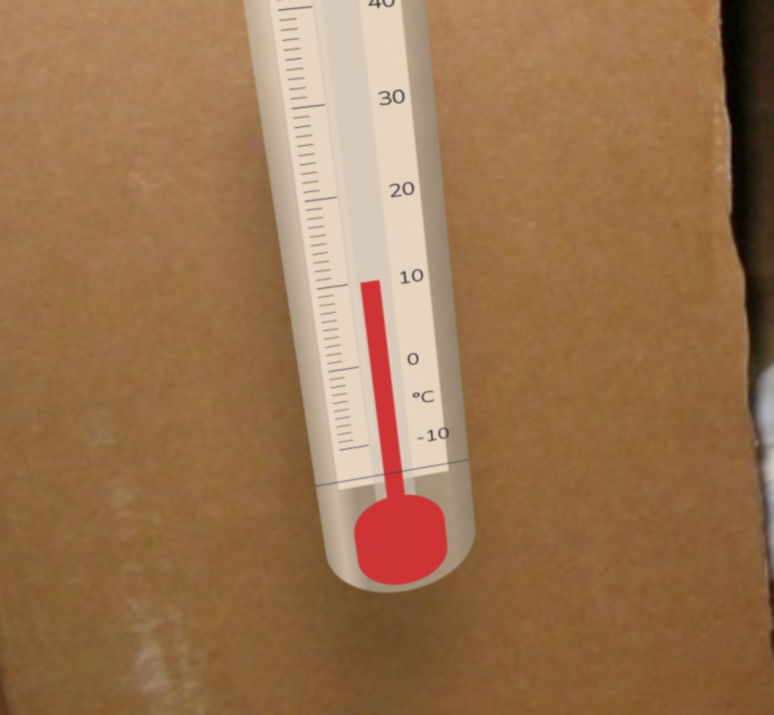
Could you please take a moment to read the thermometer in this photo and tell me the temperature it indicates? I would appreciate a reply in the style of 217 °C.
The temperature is 10 °C
